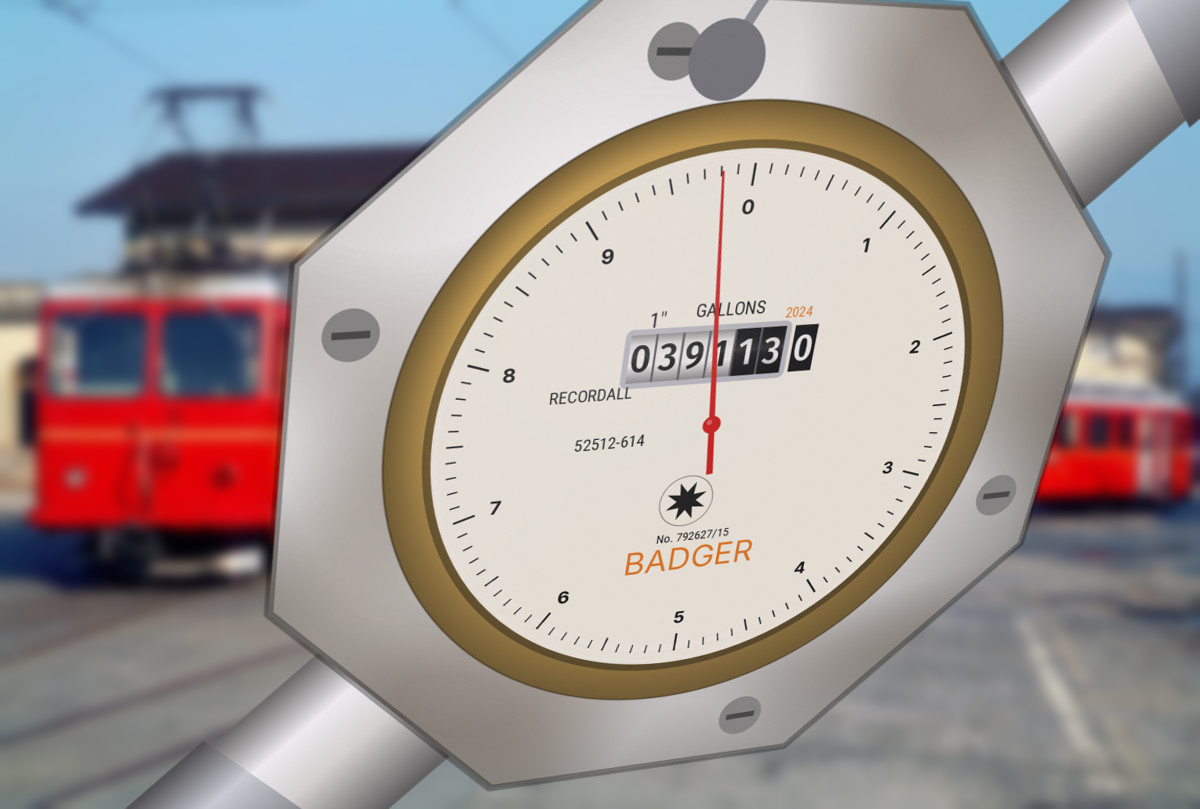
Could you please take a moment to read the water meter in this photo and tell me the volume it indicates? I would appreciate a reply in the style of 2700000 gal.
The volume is 391129.8 gal
